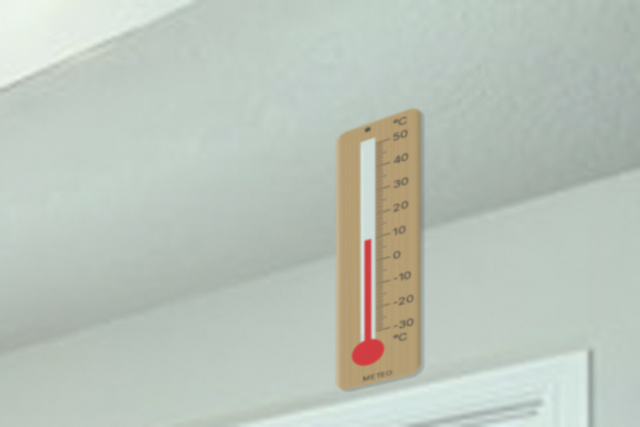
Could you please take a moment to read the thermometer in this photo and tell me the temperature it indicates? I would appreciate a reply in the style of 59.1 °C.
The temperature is 10 °C
